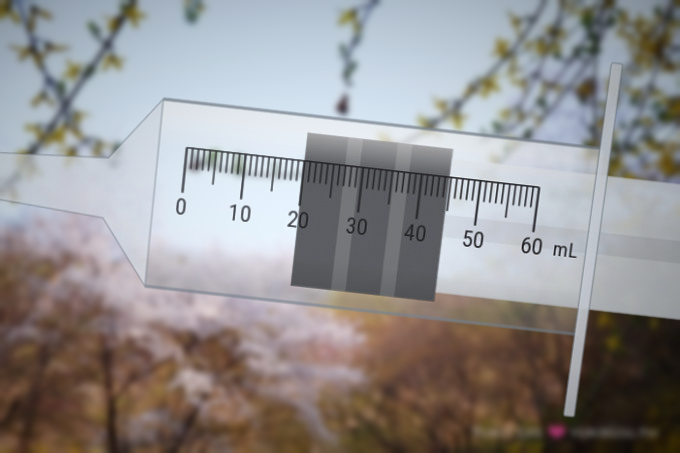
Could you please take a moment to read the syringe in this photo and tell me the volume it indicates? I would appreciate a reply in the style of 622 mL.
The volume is 20 mL
